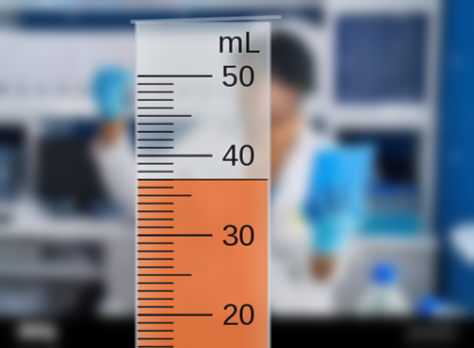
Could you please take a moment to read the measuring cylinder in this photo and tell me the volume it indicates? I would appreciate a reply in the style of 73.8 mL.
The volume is 37 mL
